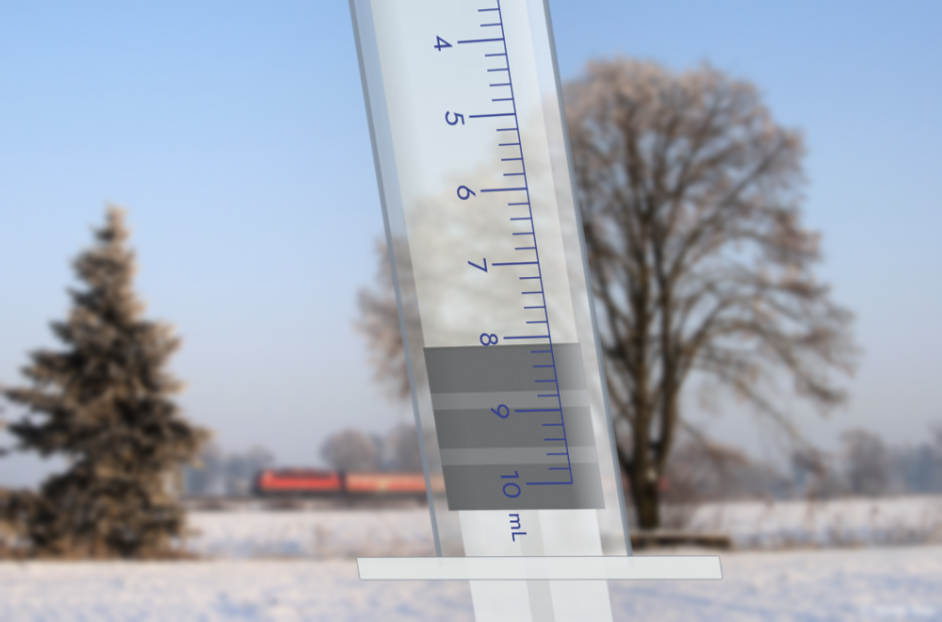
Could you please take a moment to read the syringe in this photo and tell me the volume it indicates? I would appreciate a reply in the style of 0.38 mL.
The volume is 8.1 mL
